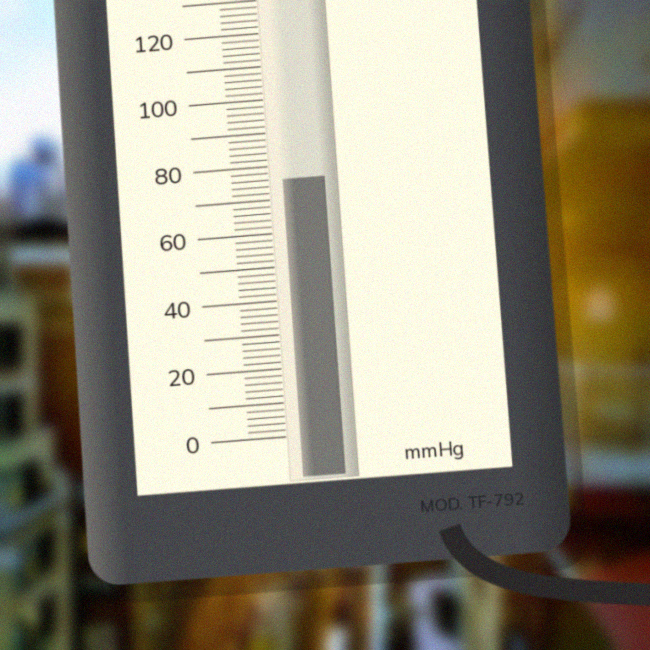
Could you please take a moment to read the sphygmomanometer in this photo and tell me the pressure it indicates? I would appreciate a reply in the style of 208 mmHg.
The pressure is 76 mmHg
